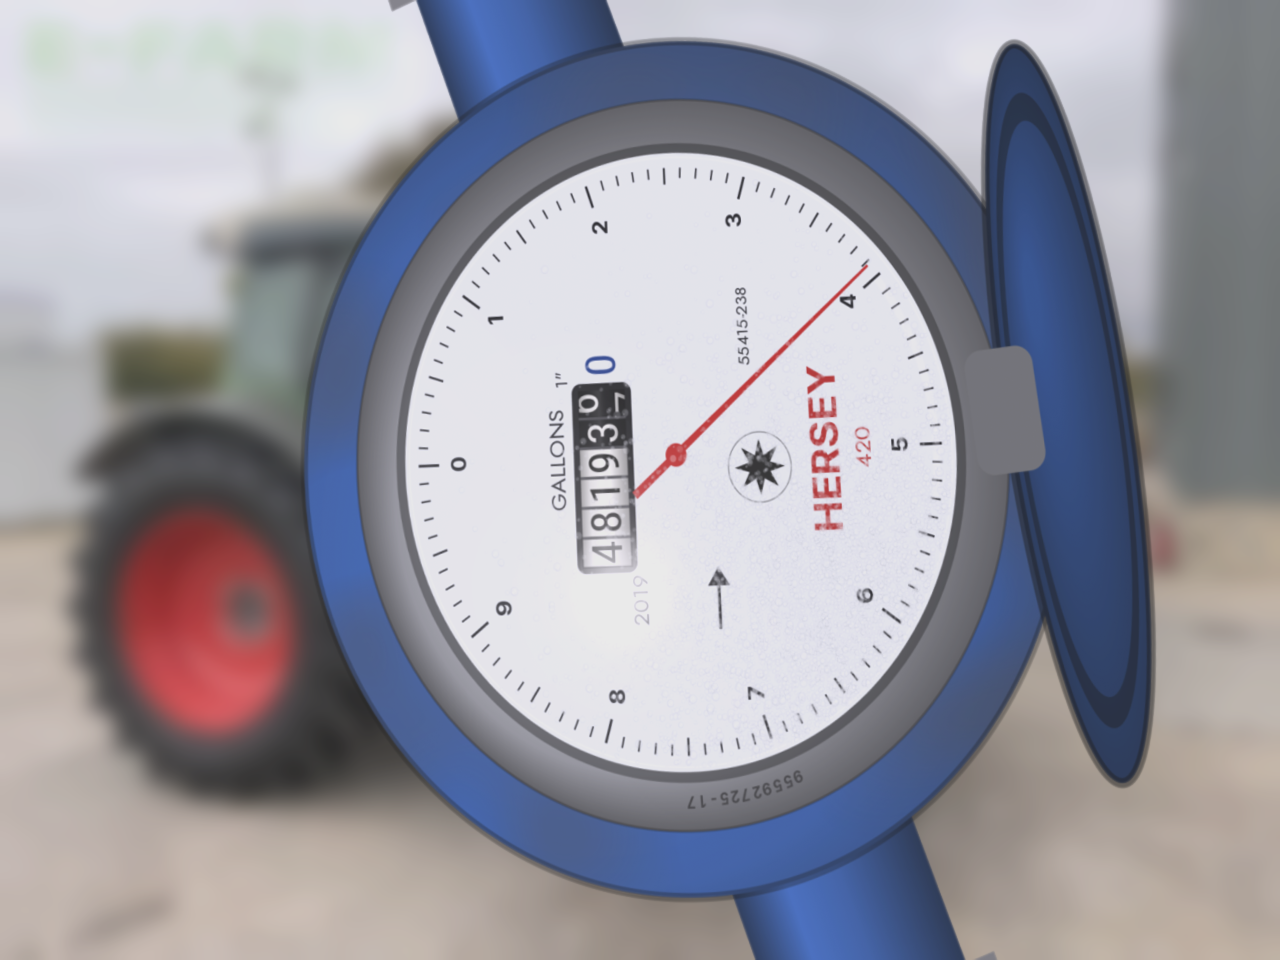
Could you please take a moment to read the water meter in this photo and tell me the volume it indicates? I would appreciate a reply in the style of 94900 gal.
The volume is 4819363.9 gal
